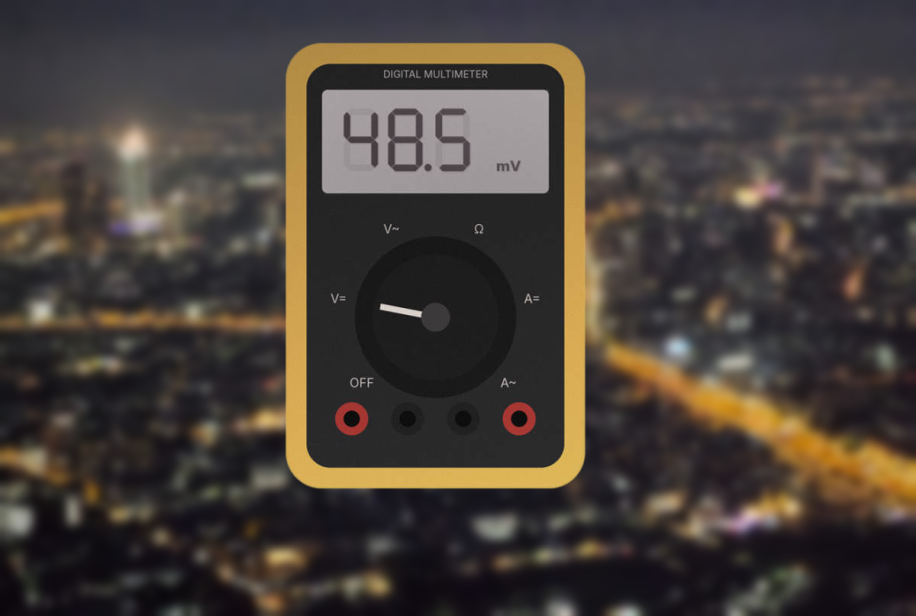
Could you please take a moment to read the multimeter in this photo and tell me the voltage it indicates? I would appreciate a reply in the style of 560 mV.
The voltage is 48.5 mV
